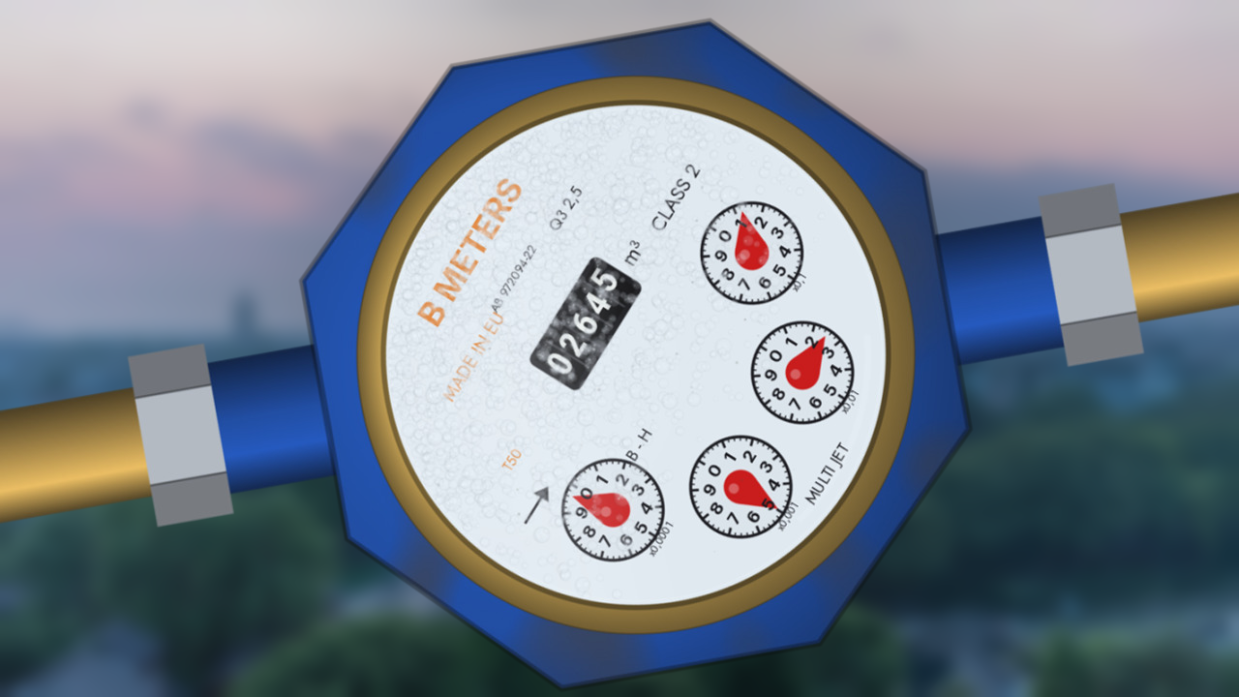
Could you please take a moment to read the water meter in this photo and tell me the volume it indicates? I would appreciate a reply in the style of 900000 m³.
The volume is 2645.1249 m³
